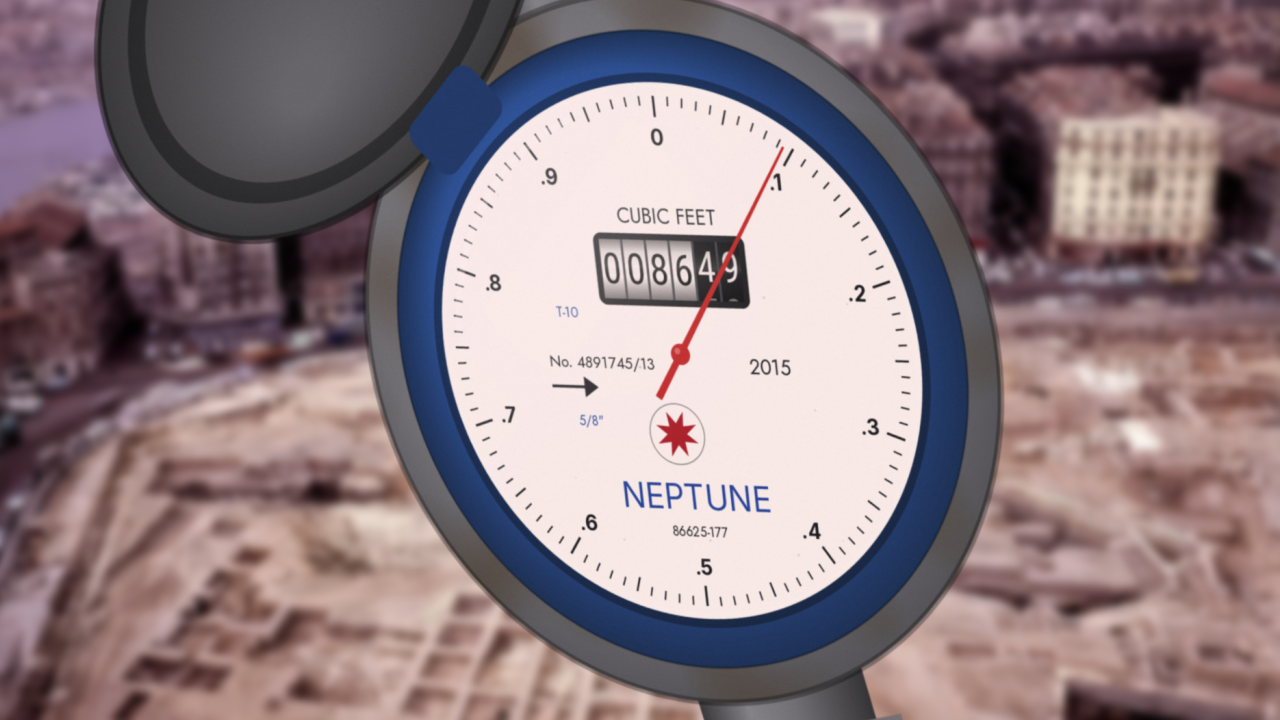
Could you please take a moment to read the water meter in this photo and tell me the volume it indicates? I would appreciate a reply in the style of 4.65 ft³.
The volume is 8649.09 ft³
